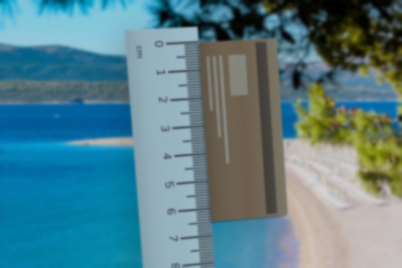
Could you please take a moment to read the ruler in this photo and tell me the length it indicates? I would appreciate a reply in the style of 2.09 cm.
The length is 6.5 cm
